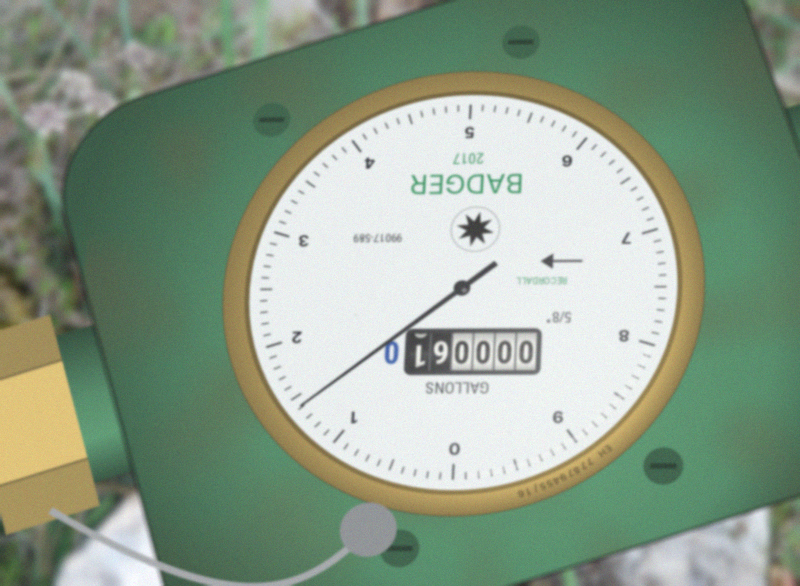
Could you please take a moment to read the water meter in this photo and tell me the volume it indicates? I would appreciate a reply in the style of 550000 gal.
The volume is 611.4 gal
